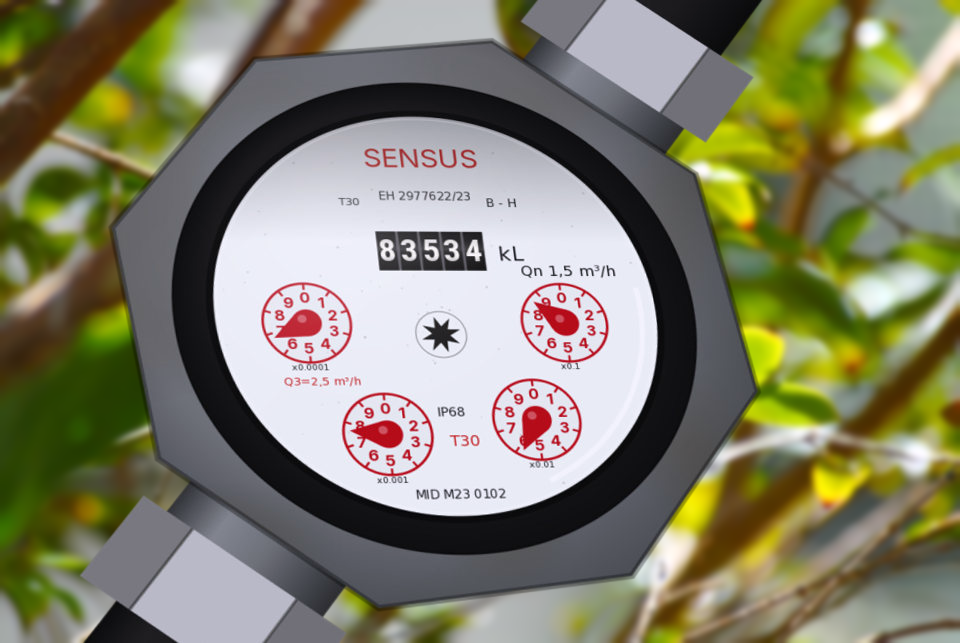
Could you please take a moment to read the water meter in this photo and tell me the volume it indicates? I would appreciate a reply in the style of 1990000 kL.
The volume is 83534.8576 kL
